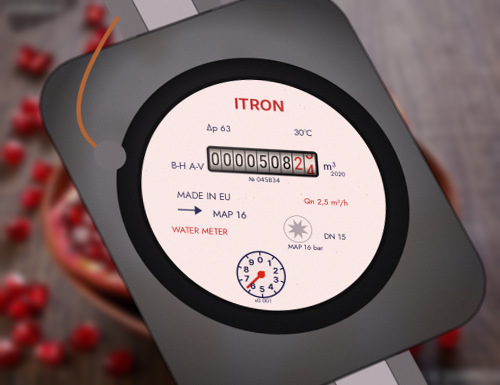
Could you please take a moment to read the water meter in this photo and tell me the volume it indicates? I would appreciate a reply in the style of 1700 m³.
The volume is 508.236 m³
